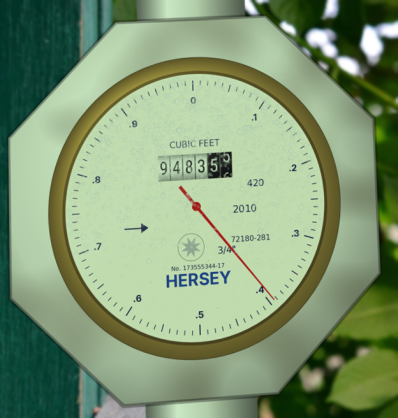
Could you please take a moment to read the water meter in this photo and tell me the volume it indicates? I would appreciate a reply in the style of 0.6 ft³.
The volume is 948355.39 ft³
